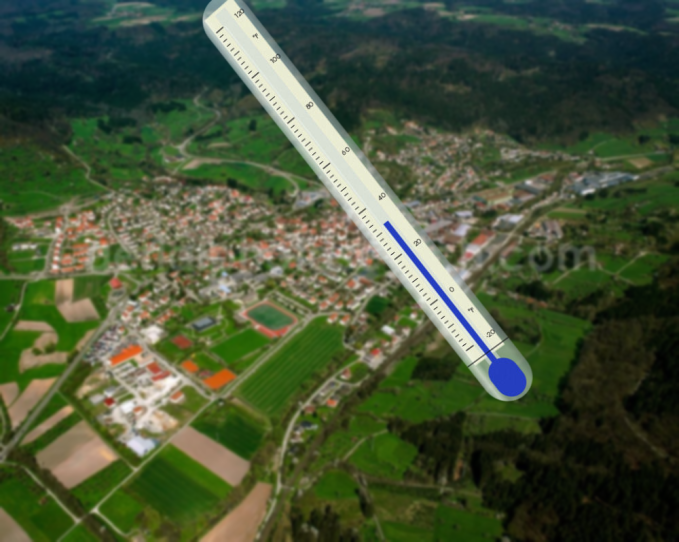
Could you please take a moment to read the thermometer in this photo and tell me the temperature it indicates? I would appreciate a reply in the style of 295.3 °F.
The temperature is 32 °F
